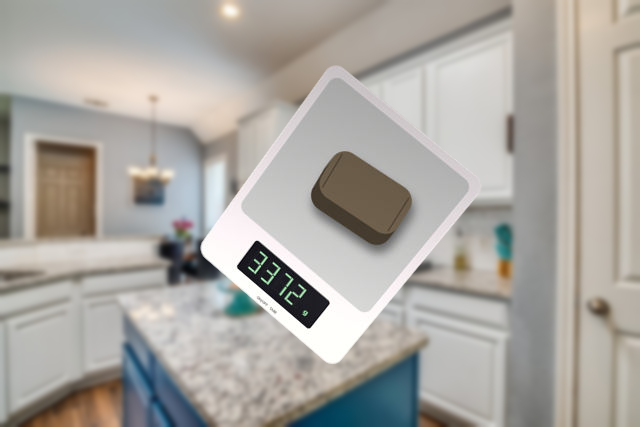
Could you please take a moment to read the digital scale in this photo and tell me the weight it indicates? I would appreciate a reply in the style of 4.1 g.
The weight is 3372 g
